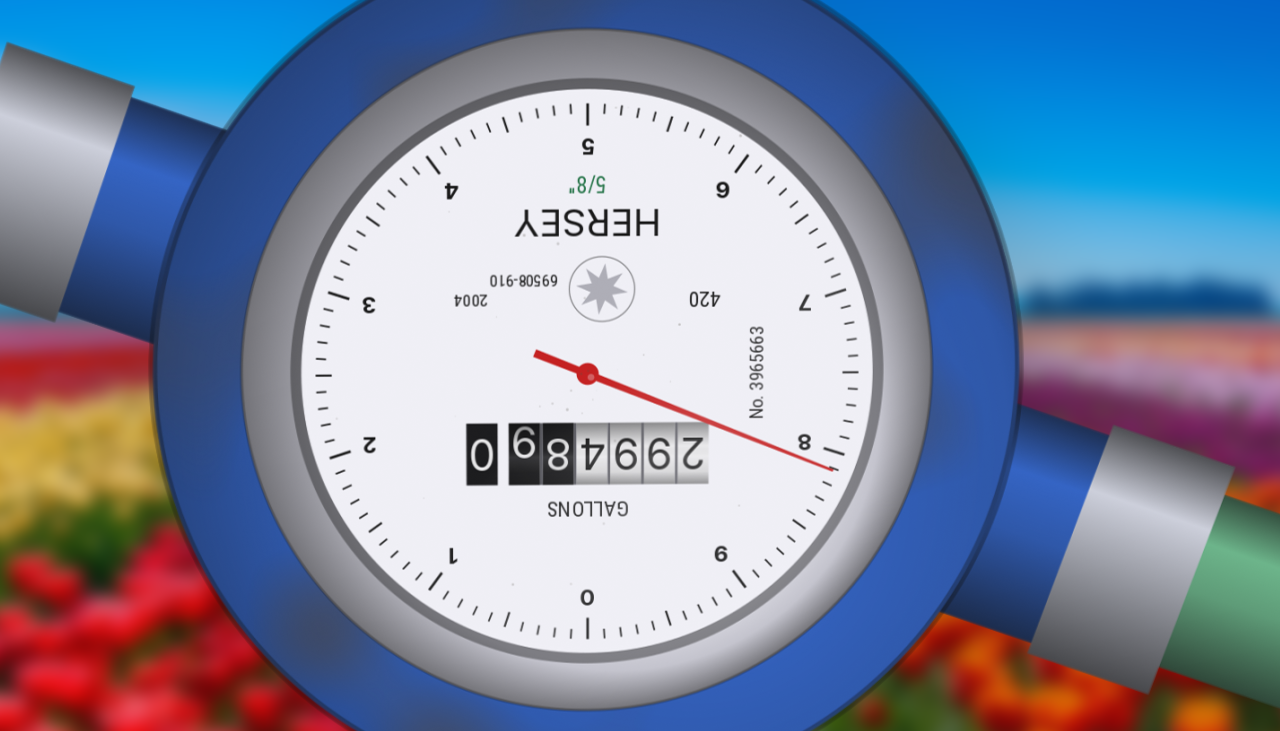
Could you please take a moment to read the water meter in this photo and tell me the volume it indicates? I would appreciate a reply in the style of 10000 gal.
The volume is 2994888.1 gal
